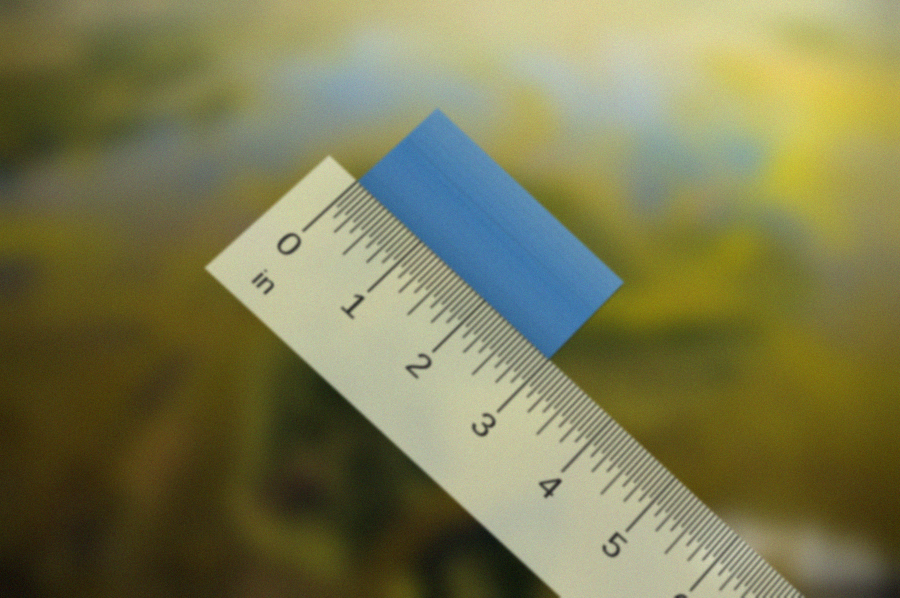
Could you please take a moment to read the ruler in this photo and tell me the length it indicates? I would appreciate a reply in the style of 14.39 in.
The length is 3 in
